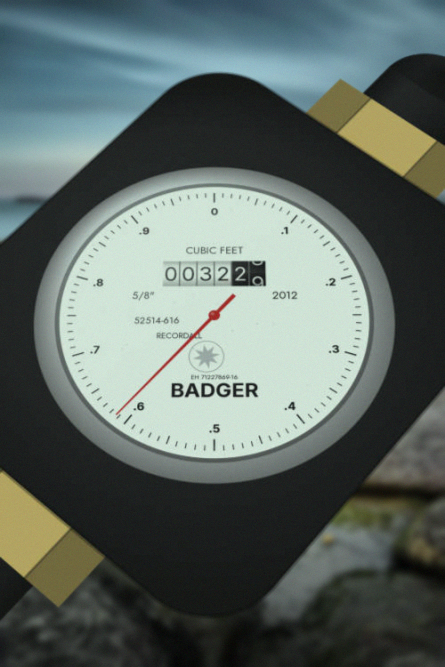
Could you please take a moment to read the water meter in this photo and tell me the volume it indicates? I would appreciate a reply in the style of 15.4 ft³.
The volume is 3228.61 ft³
